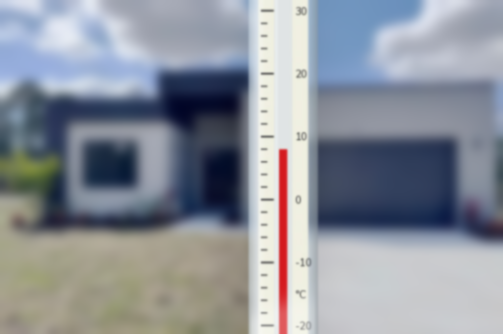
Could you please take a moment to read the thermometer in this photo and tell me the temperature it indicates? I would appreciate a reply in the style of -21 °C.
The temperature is 8 °C
